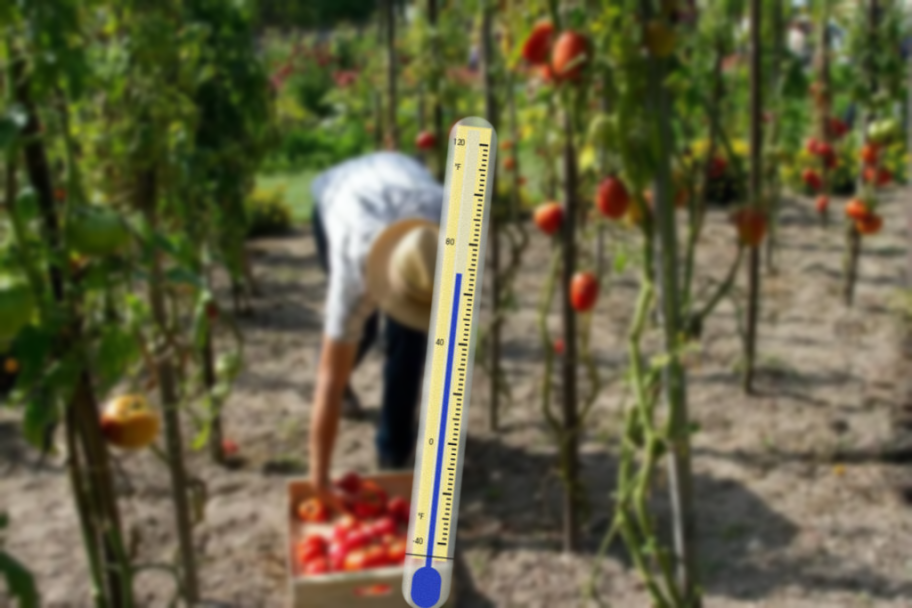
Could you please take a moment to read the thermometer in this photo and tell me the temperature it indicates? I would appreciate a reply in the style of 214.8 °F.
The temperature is 68 °F
